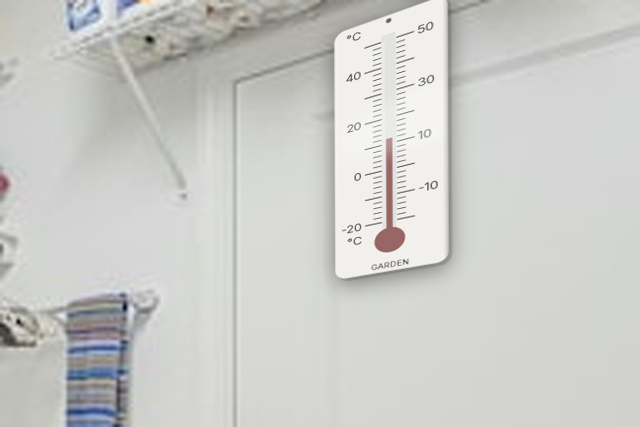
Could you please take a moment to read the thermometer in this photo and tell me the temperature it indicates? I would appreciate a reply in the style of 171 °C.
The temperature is 12 °C
